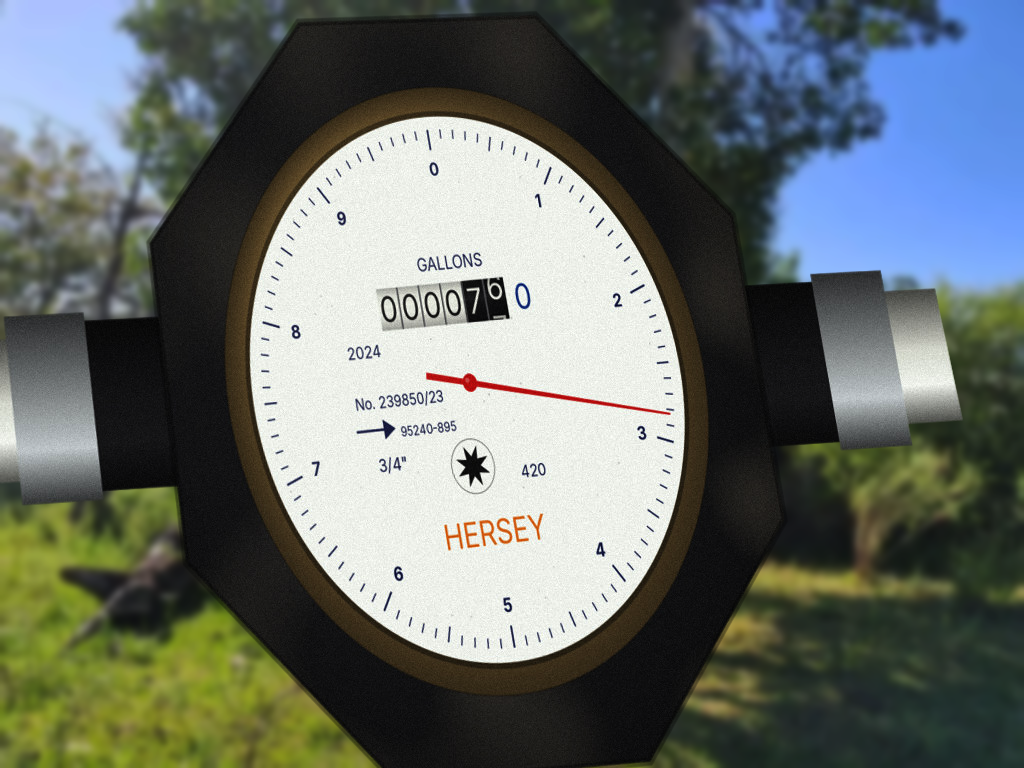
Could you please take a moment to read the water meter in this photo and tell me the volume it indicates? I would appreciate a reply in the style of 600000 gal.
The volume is 762.8 gal
